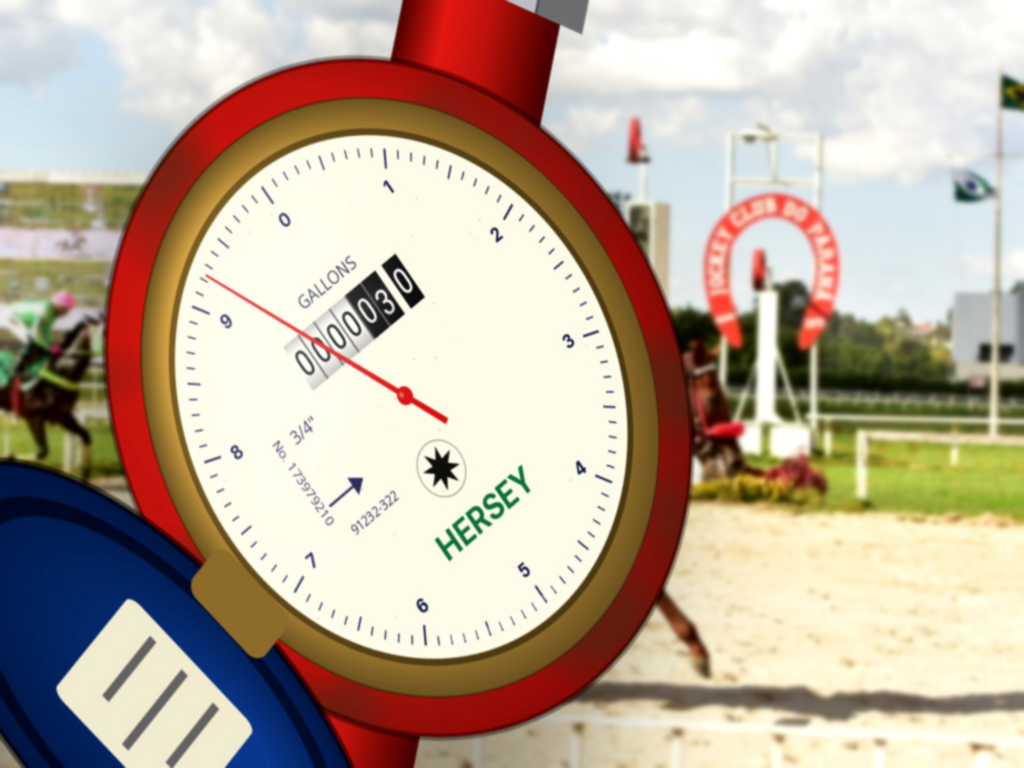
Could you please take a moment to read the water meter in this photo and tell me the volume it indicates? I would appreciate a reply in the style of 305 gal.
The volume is 29.2 gal
